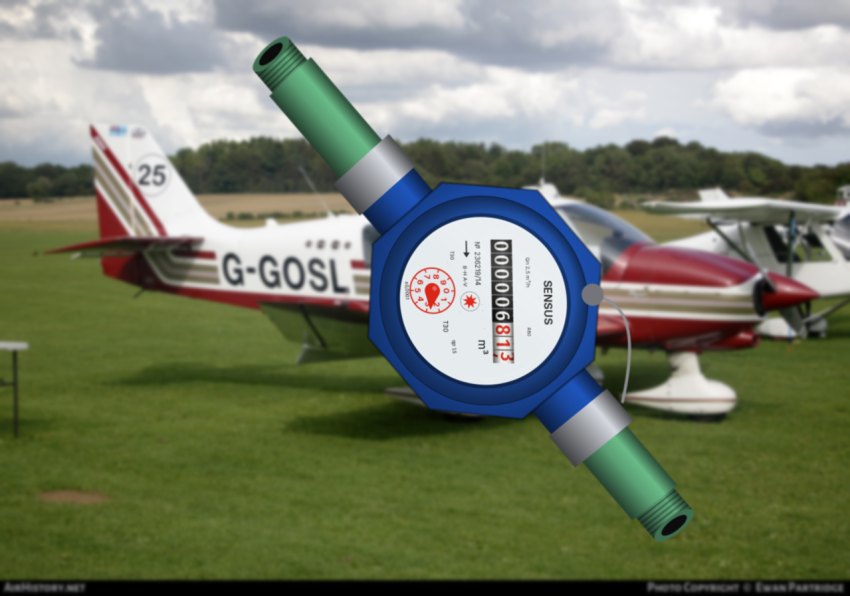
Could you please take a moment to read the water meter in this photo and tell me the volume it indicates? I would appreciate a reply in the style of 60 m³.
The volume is 6.8132 m³
